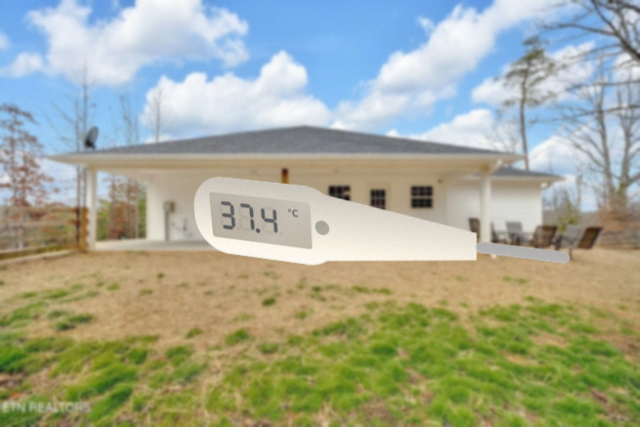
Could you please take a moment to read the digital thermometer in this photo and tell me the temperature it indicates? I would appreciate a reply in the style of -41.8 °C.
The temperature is 37.4 °C
